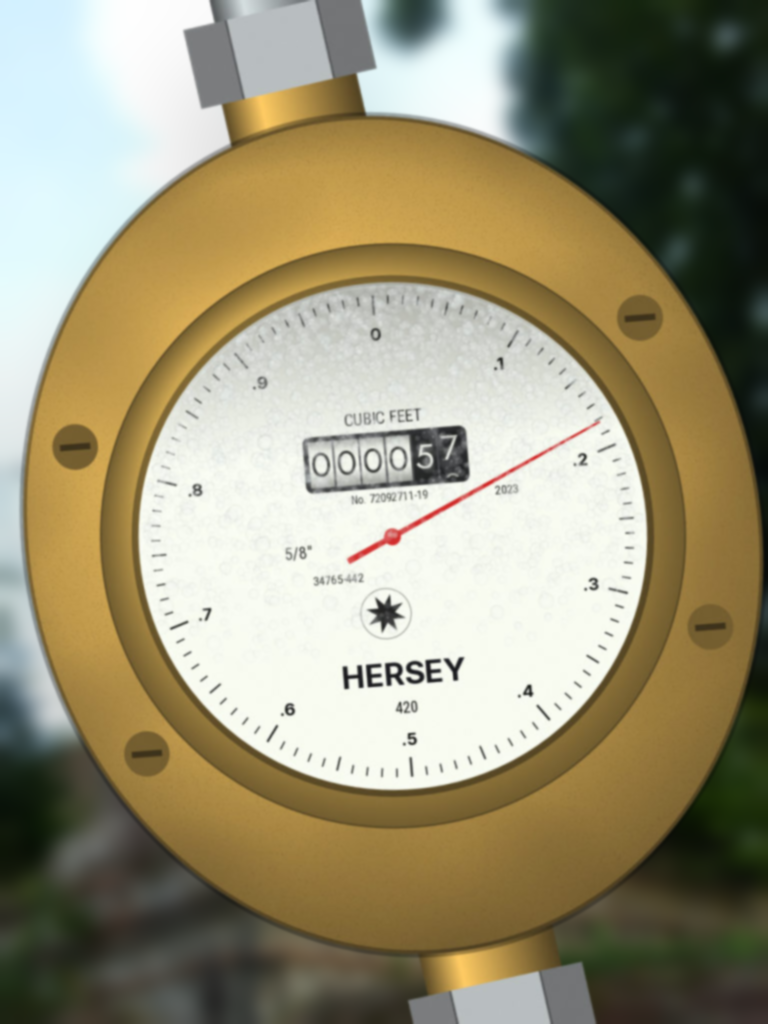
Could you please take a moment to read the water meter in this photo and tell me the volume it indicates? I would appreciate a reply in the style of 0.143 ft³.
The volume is 57.18 ft³
